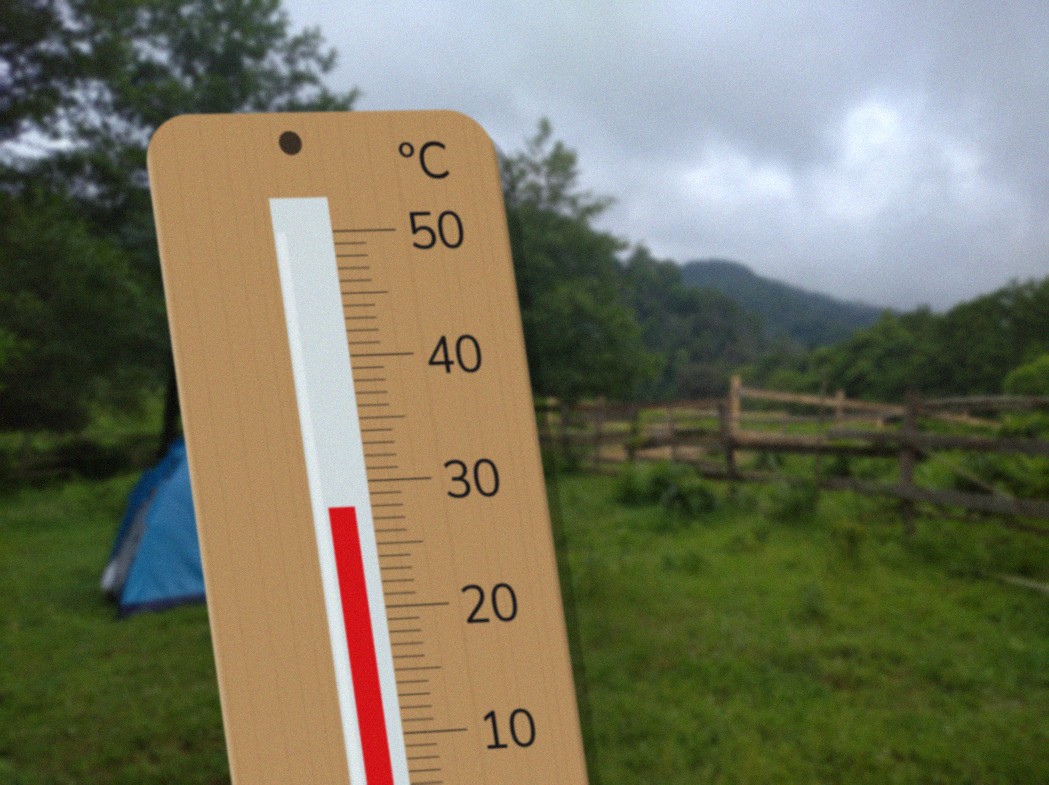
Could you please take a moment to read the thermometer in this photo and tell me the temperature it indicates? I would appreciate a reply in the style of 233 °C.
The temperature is 28 °C
